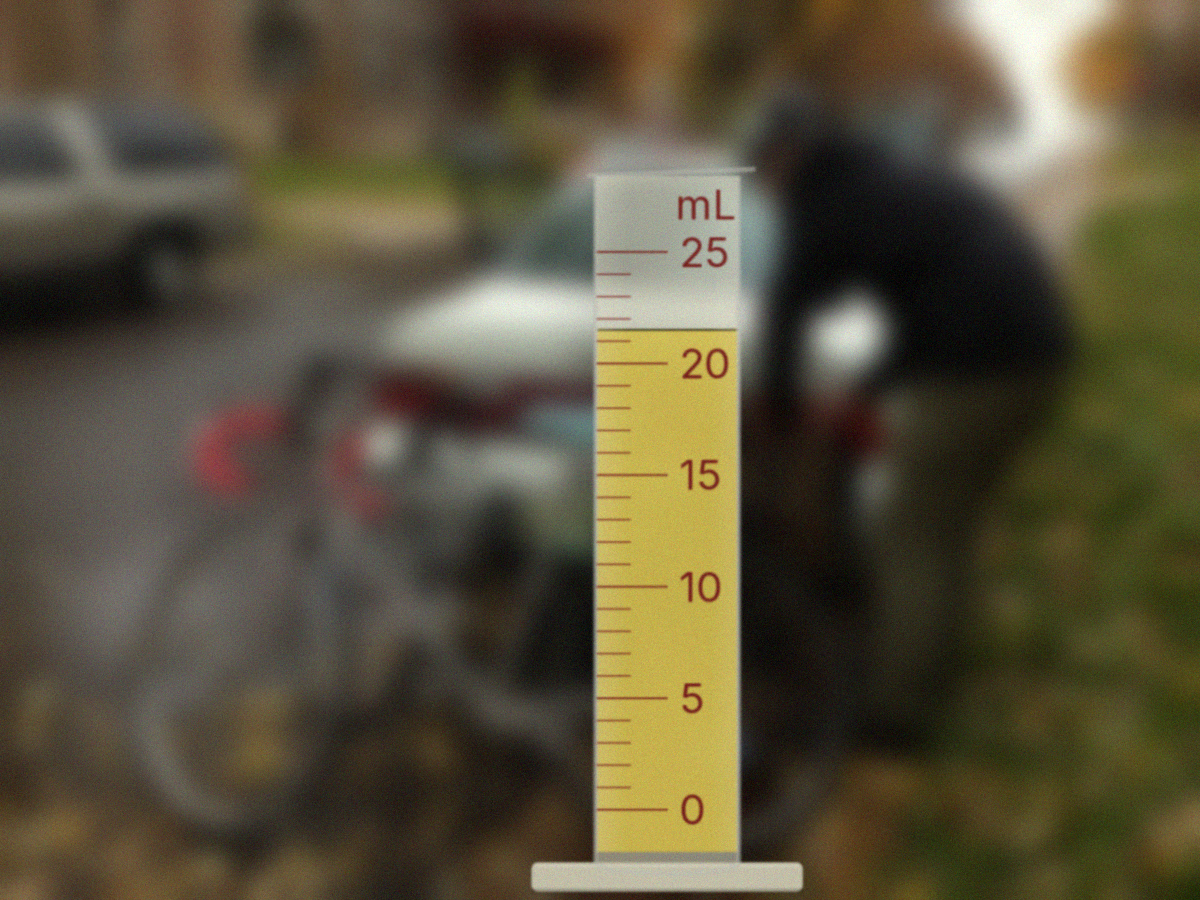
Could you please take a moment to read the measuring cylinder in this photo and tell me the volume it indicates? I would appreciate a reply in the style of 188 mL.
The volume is 21.5 mL
